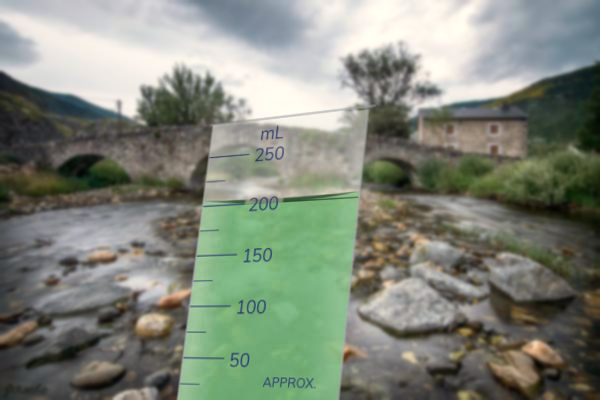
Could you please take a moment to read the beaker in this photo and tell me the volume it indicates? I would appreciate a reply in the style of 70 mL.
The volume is 200 mL
